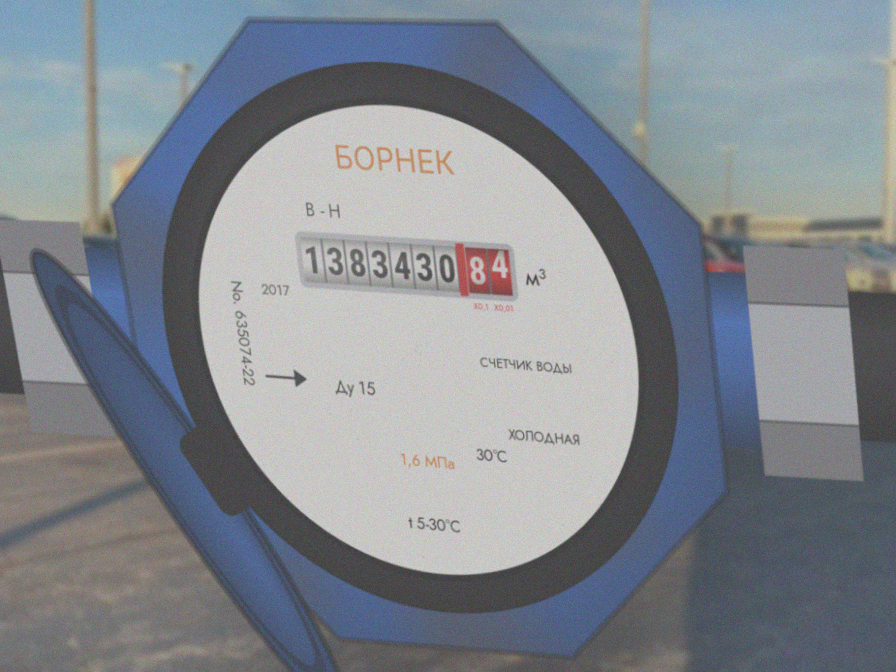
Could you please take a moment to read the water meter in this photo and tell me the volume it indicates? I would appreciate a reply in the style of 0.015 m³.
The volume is 1383430.84 m³
